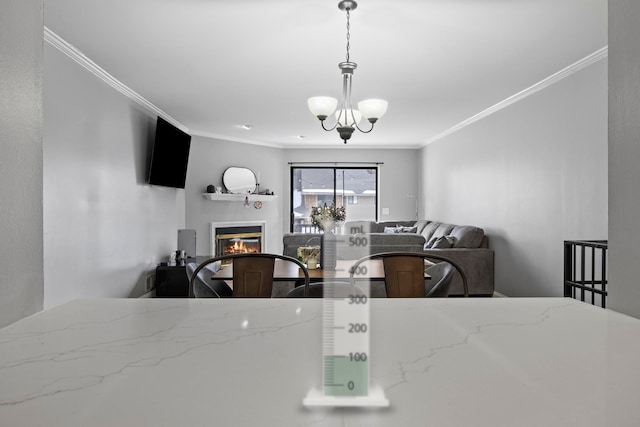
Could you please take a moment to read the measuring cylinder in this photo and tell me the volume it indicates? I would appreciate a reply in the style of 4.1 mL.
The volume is 100 mL
